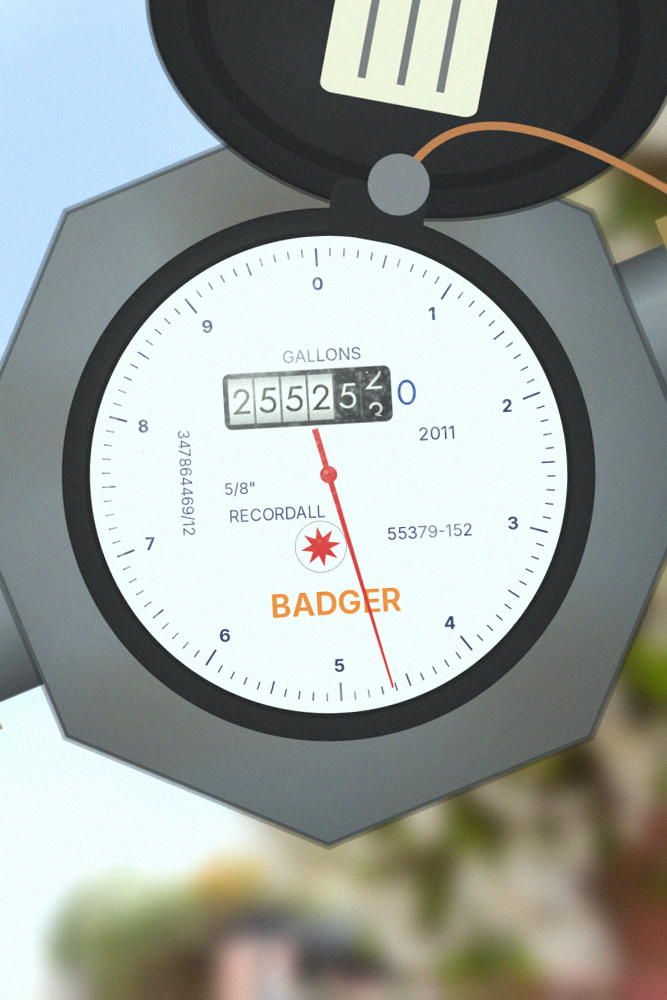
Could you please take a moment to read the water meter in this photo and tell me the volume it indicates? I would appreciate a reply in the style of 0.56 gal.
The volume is 2552524.6 gal
